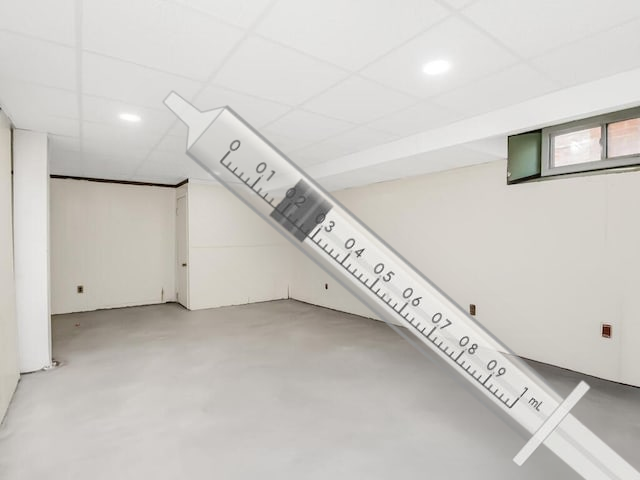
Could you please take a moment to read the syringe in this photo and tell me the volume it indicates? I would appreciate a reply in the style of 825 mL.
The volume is 0.18 mL
